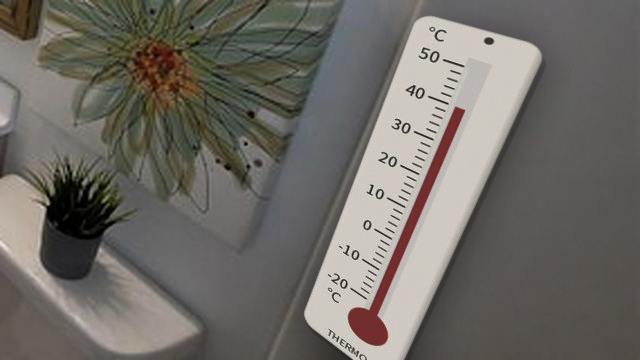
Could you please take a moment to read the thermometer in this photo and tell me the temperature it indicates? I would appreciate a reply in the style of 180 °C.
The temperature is 40 °C
